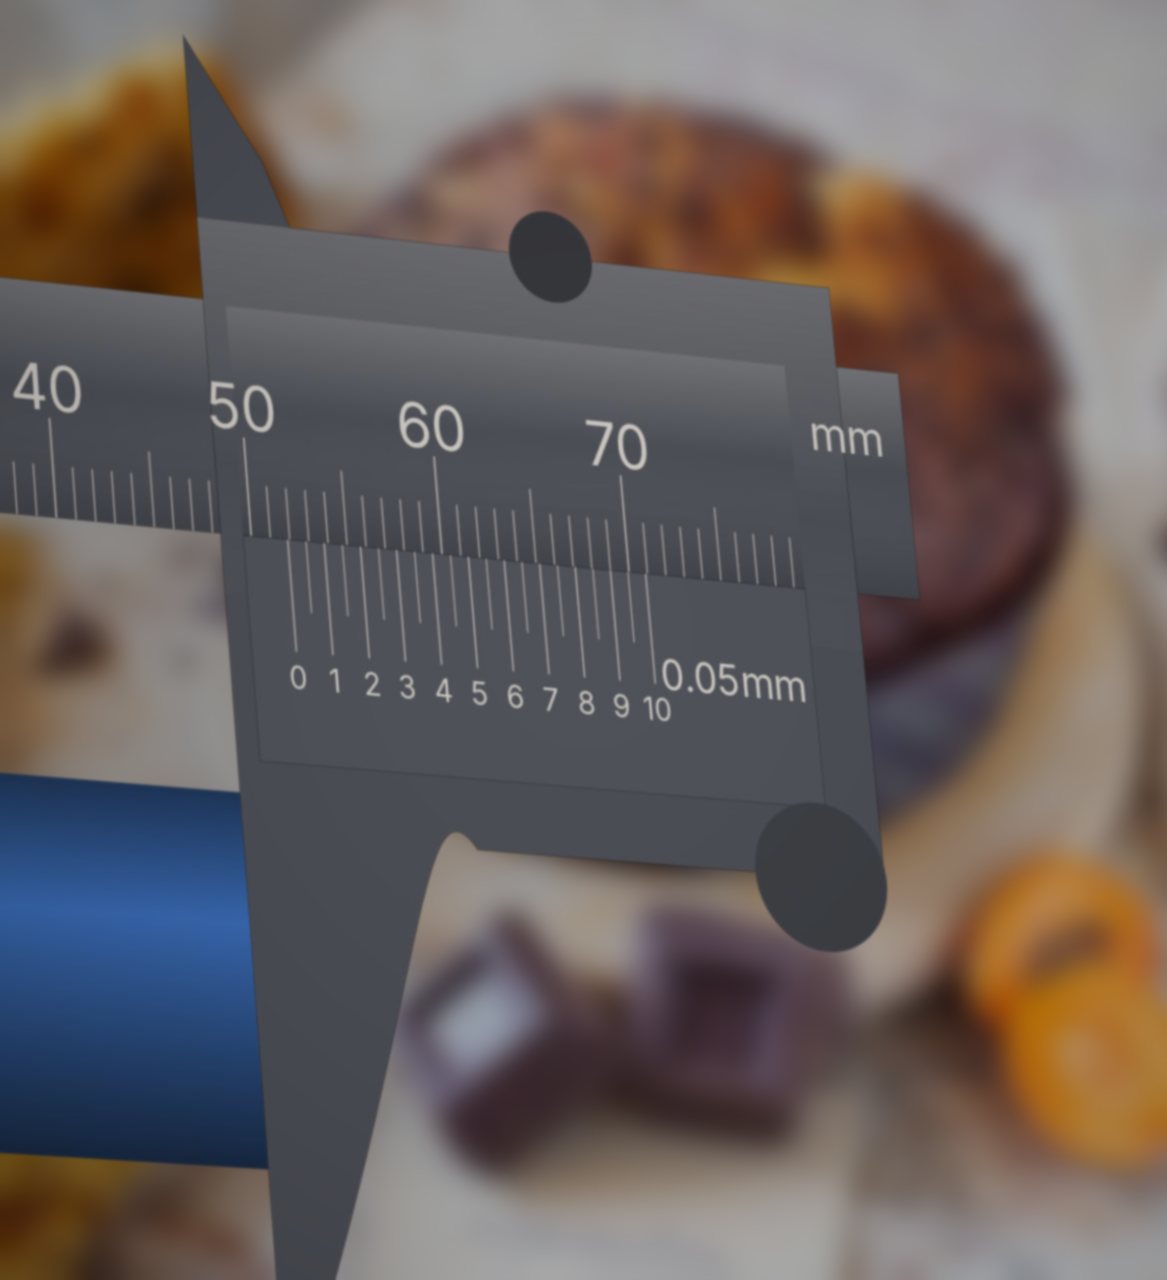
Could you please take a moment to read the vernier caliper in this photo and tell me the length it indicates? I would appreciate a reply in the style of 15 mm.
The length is 51.9 mm
